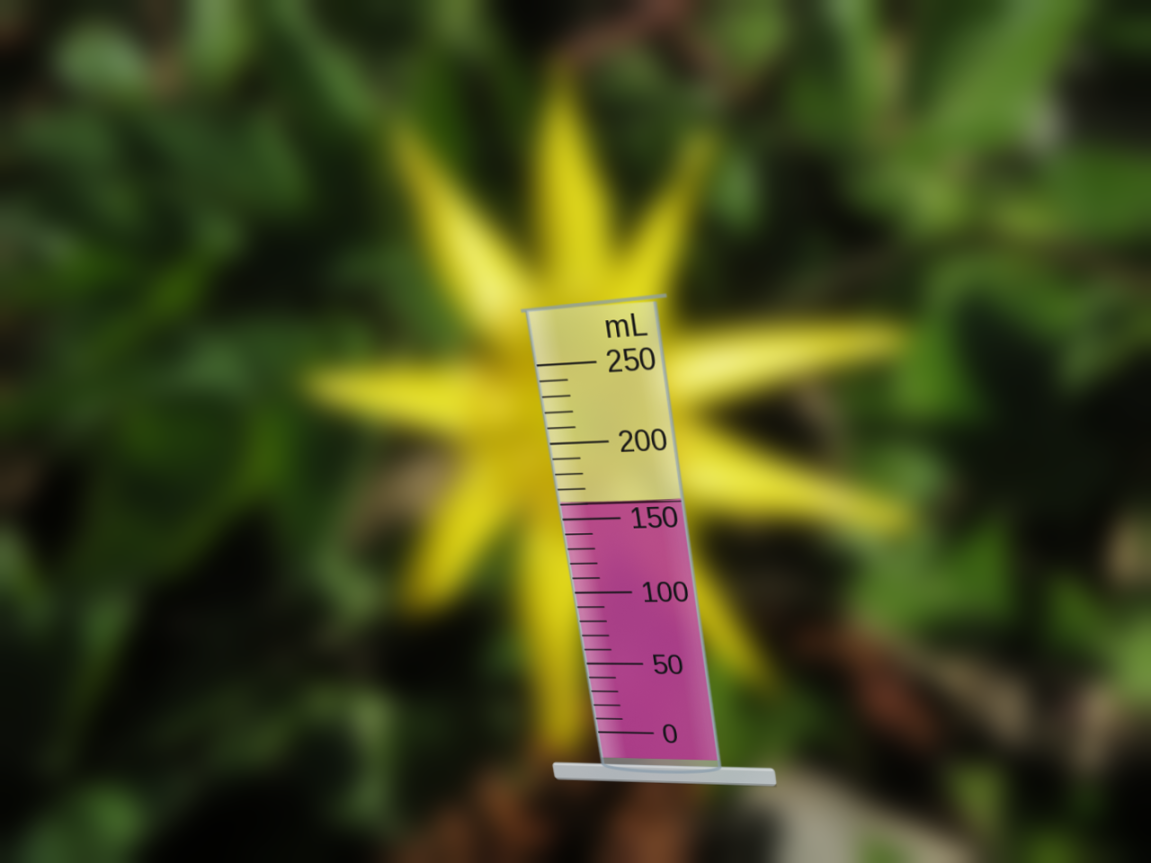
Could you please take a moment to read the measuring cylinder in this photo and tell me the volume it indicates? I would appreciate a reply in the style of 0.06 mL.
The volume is 160 mL
